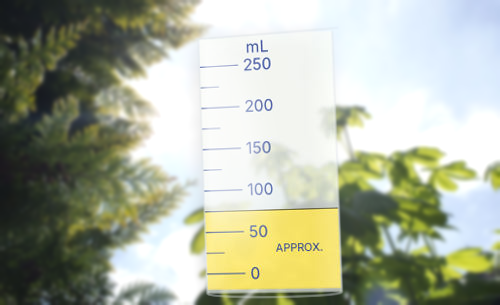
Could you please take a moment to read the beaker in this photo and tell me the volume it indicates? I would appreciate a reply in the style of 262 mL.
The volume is 75 mL
